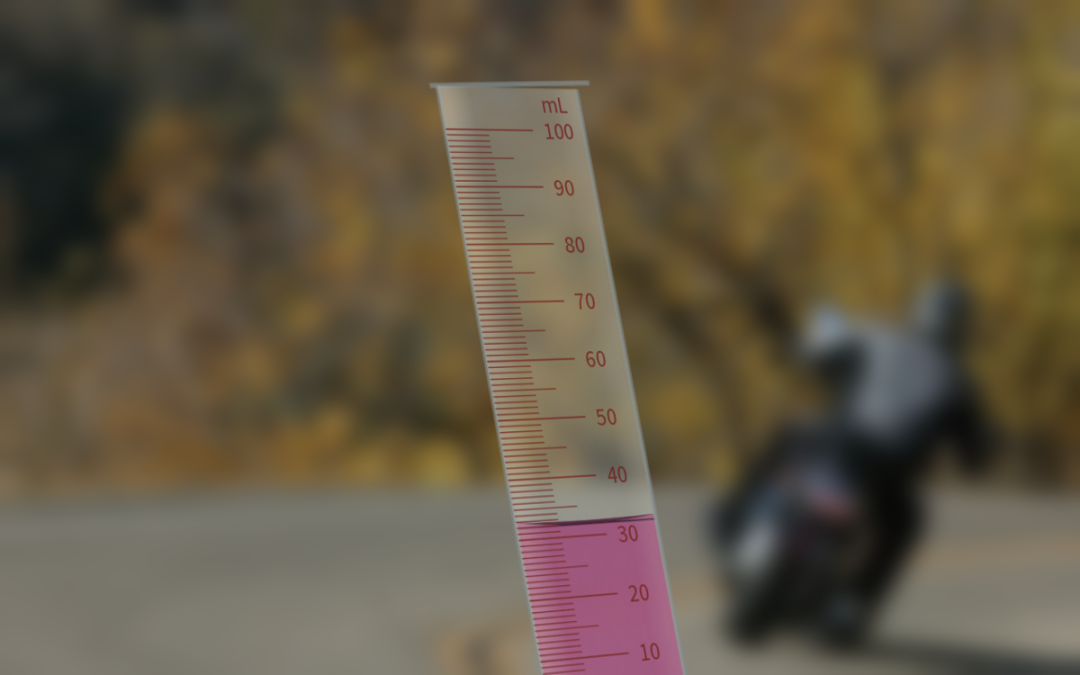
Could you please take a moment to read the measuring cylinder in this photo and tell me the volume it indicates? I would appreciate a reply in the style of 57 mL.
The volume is 32 mL
